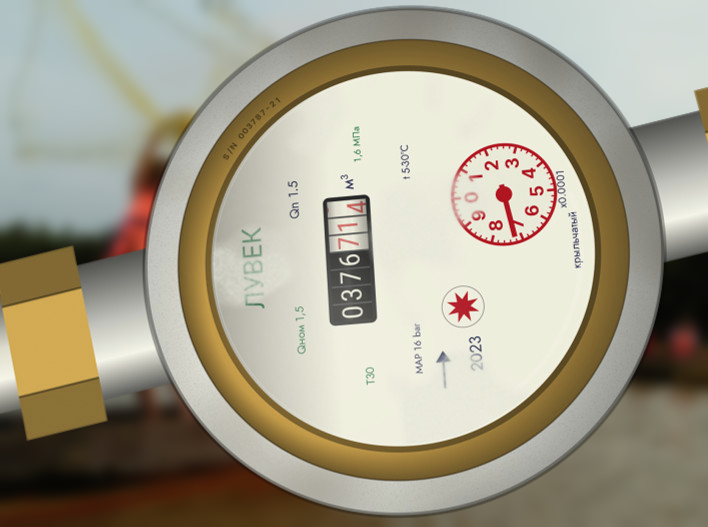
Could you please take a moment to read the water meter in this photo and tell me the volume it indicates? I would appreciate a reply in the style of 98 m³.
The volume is 376.7137 m³
